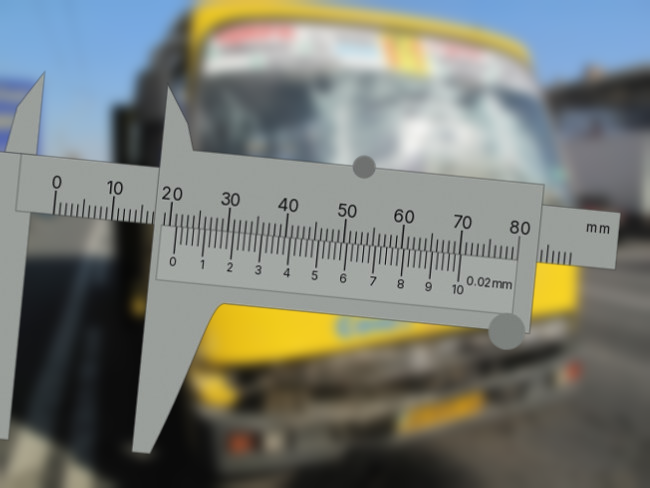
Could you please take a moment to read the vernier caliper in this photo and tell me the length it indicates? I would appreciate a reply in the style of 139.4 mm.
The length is 21.2 mm
